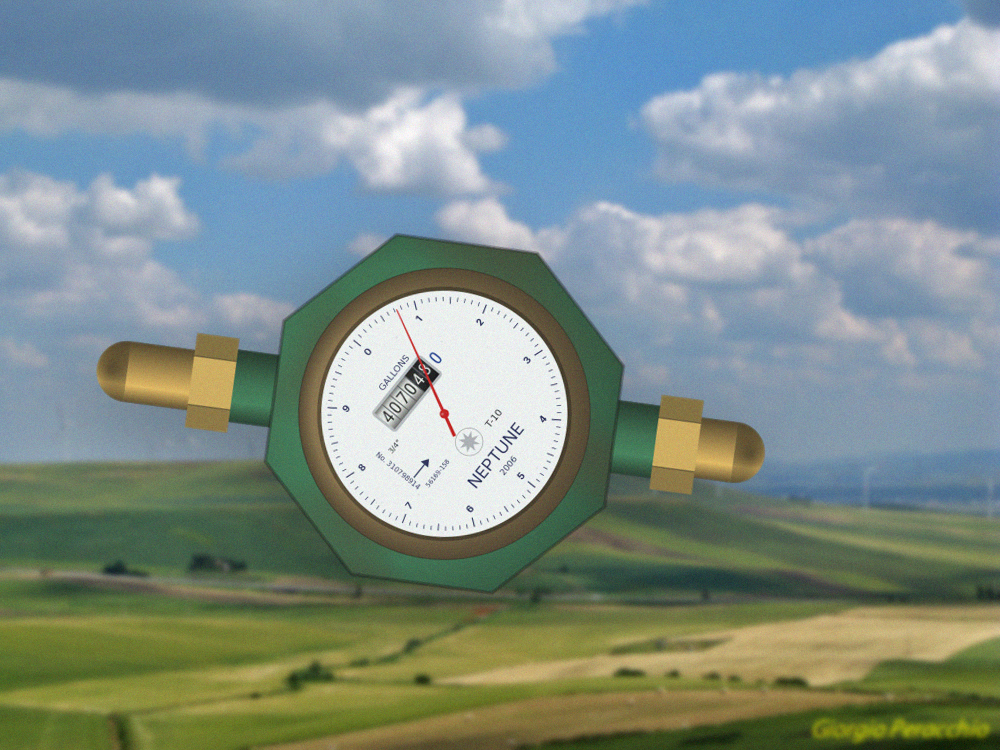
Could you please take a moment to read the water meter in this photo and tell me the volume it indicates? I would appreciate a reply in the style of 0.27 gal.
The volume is 4070480.7 gal
